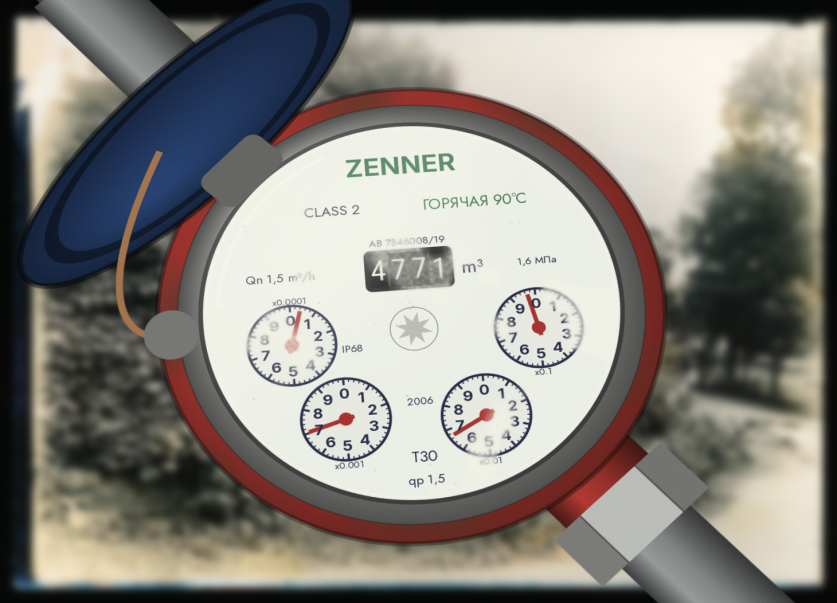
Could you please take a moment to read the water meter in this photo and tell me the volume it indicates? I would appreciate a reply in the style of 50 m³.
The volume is 4770.9670 m³
